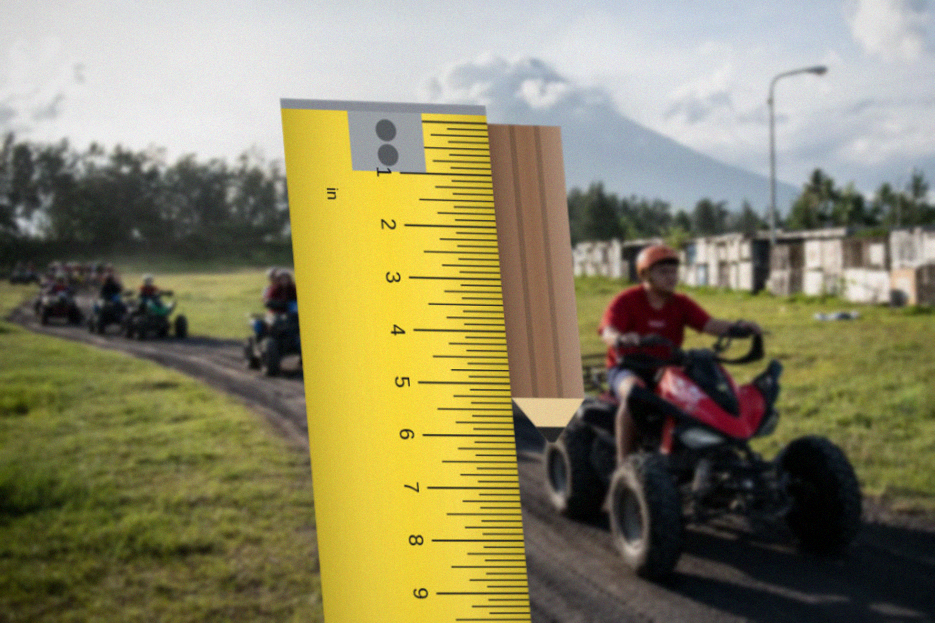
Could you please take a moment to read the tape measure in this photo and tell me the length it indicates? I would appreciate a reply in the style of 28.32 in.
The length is 6.125 in
